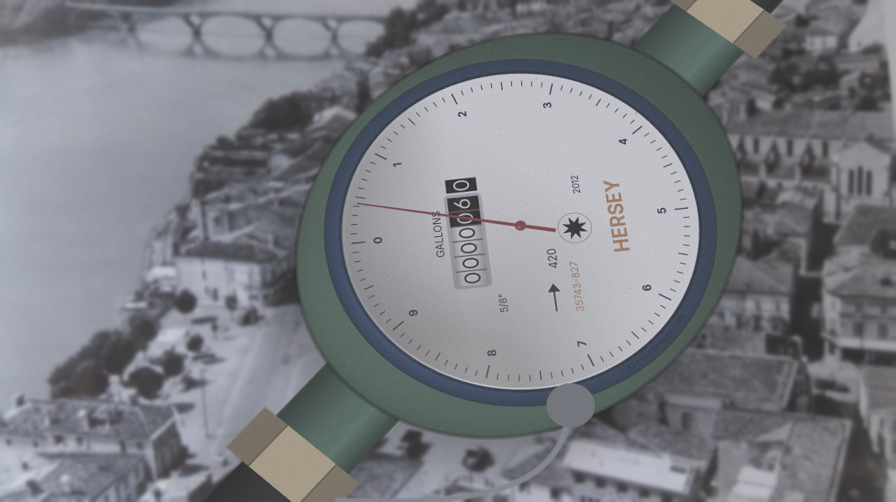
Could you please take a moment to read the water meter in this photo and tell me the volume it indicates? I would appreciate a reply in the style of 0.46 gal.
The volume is 60.4 gal
